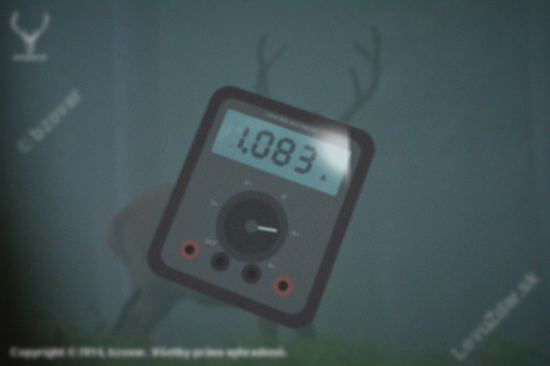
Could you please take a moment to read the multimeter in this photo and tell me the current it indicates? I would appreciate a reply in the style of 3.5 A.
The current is 1.083 A
